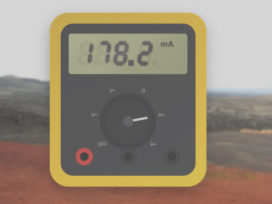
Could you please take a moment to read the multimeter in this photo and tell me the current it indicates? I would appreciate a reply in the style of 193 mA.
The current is 178.2 mA
